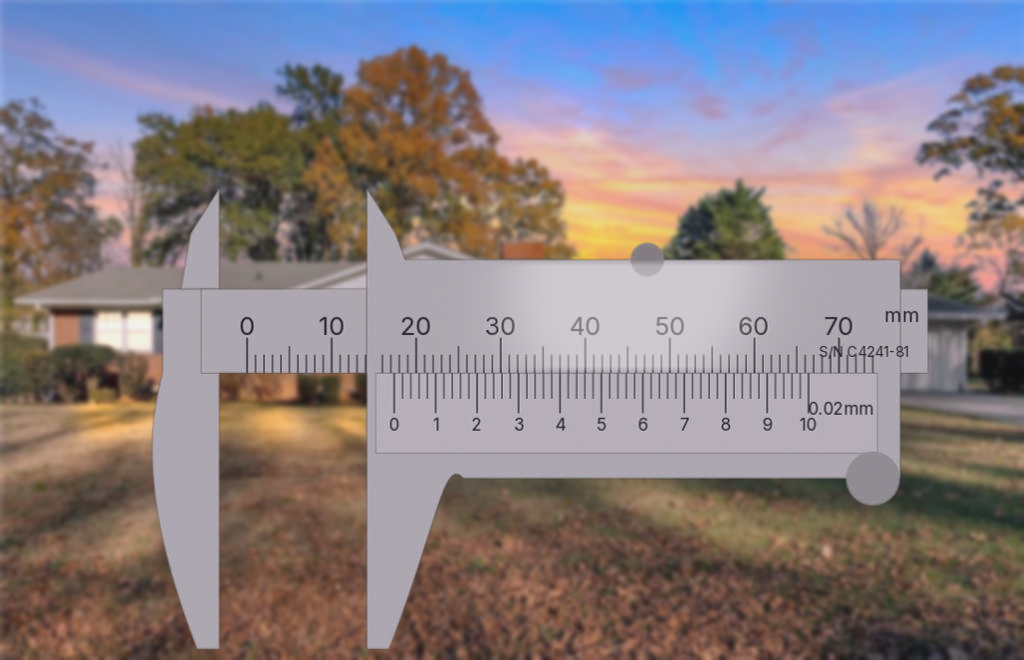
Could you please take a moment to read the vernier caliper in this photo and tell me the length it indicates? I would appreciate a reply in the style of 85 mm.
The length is 17.4 mm
